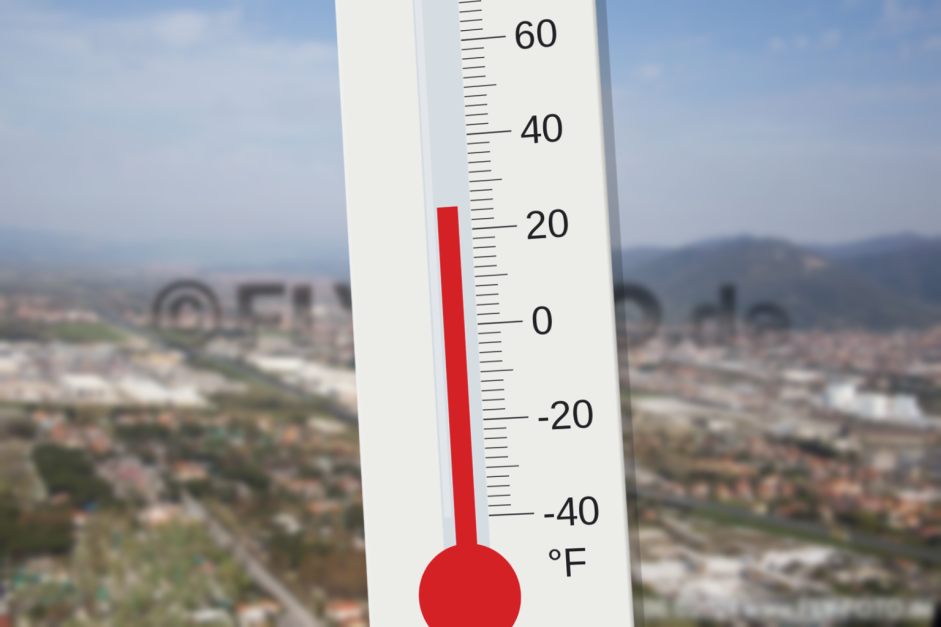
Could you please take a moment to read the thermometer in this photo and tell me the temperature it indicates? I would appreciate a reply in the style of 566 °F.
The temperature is 25 °F
